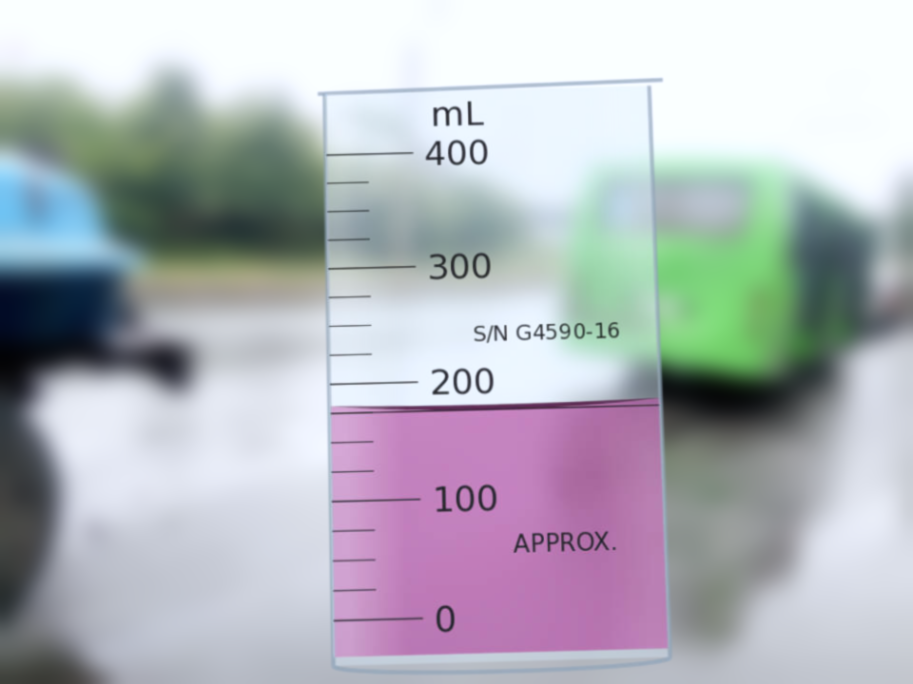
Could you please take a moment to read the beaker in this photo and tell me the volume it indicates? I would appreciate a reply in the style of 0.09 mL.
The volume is 175 mL
